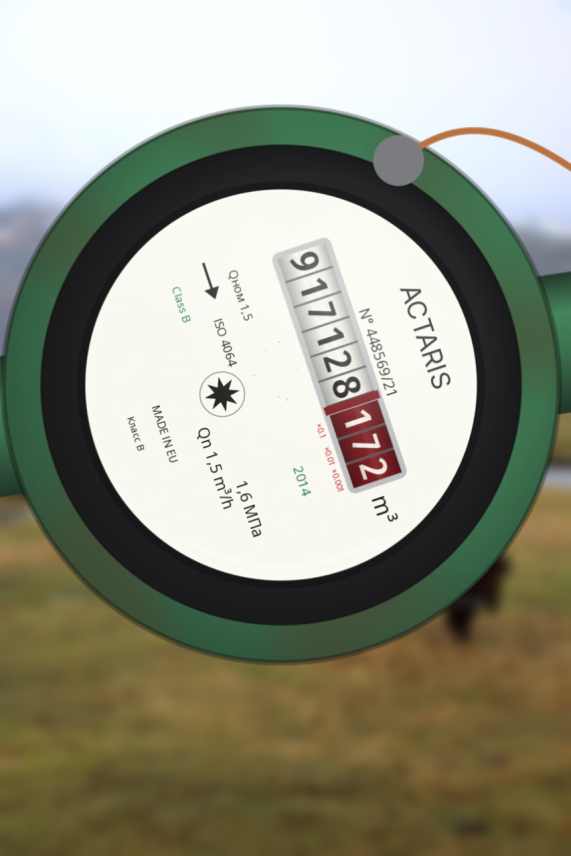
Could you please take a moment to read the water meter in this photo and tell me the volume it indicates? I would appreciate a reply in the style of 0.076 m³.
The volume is 917128.172 m³
